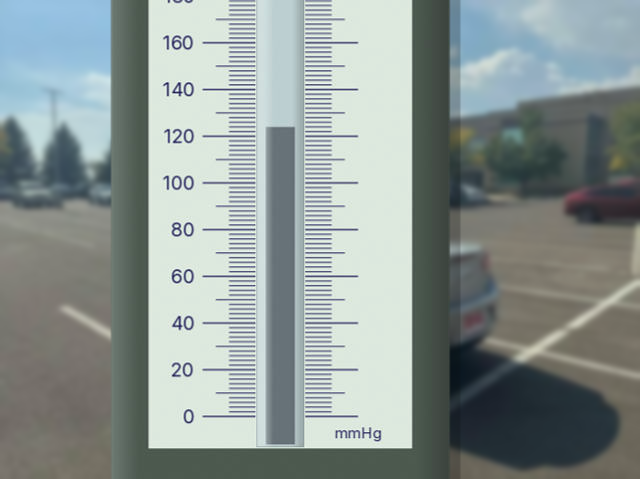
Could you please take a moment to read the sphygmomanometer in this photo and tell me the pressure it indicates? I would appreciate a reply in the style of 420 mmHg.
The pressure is 124 mmHg
